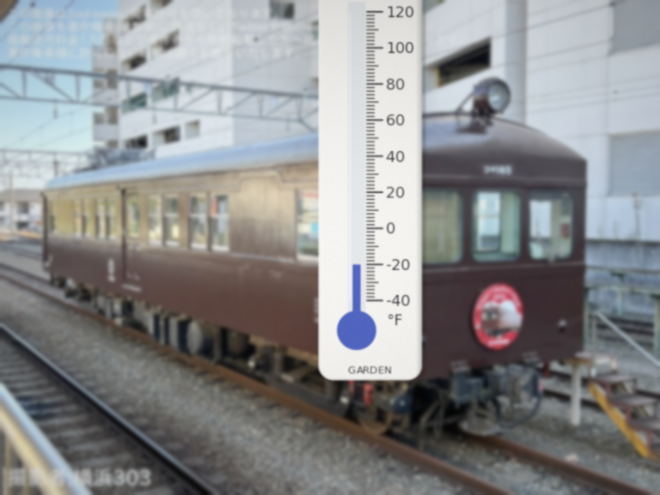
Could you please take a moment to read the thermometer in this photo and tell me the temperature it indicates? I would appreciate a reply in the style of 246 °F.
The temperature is -20 °F
